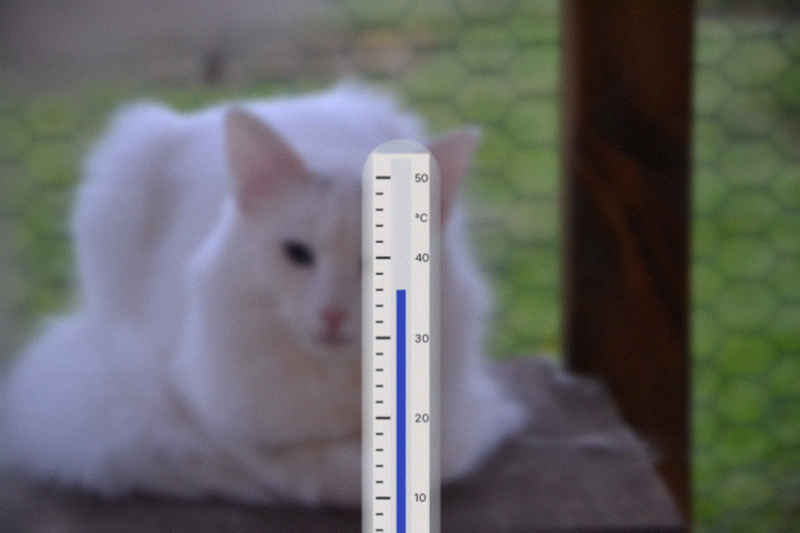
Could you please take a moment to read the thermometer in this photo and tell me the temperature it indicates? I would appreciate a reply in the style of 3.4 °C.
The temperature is 36 °C
